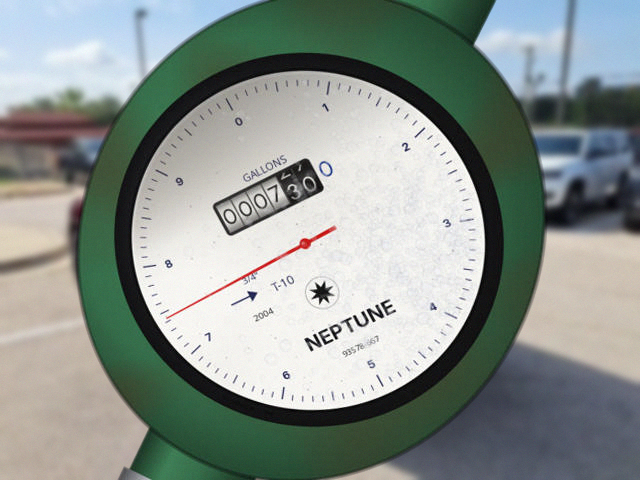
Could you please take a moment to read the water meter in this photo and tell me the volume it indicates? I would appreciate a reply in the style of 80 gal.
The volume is 7297.4 gal
